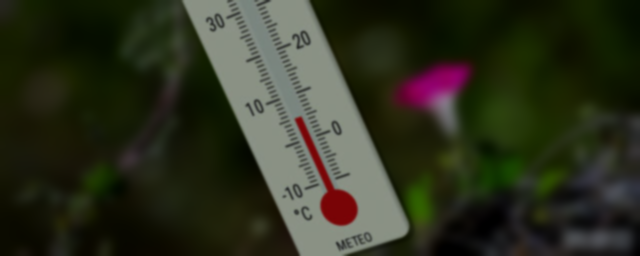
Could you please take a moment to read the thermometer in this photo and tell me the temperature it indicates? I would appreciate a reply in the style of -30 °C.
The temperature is 5 °C
